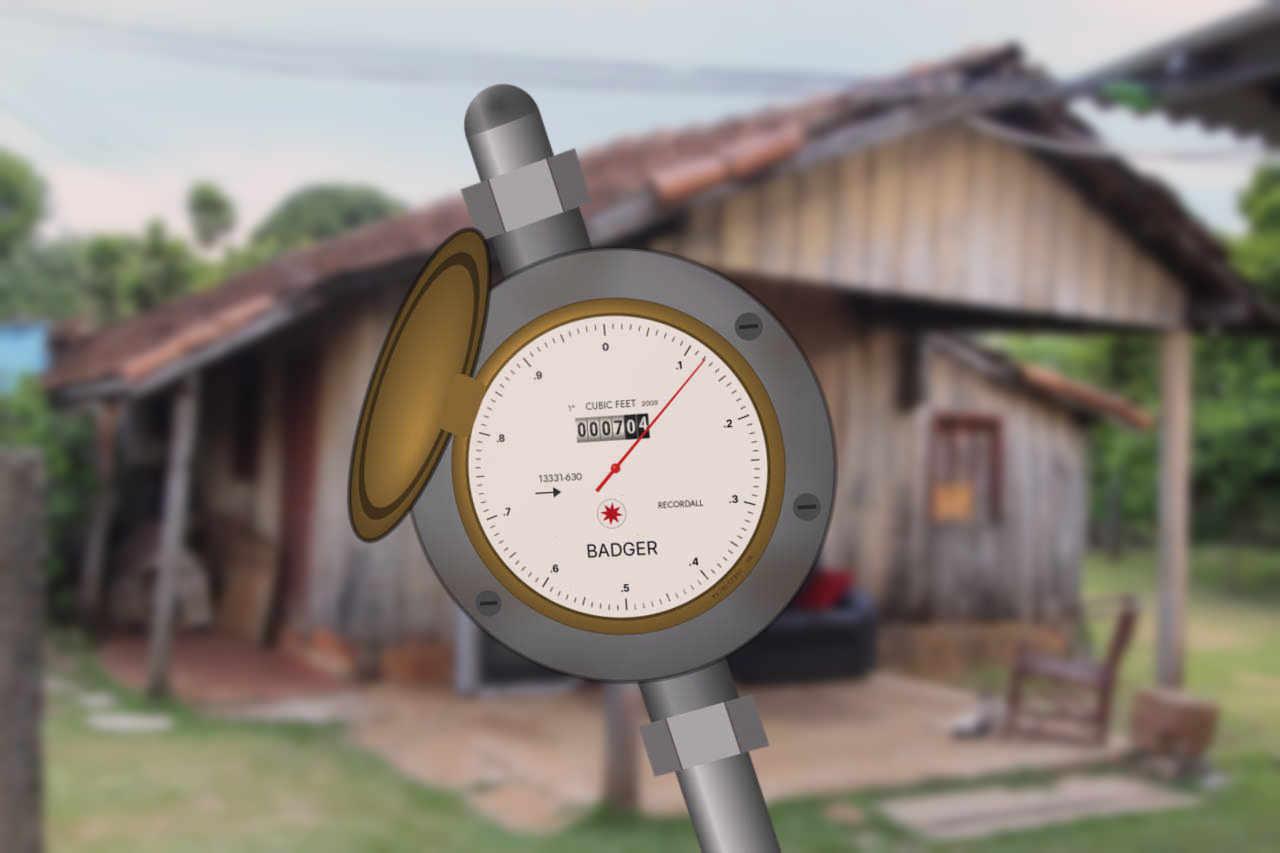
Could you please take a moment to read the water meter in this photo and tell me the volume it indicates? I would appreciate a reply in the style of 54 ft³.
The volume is 704.12 ft³
